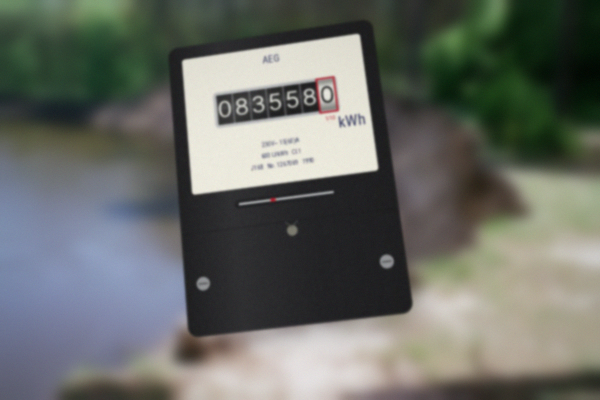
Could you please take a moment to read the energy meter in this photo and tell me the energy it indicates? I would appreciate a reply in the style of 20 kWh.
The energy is 83558.0 kWh
